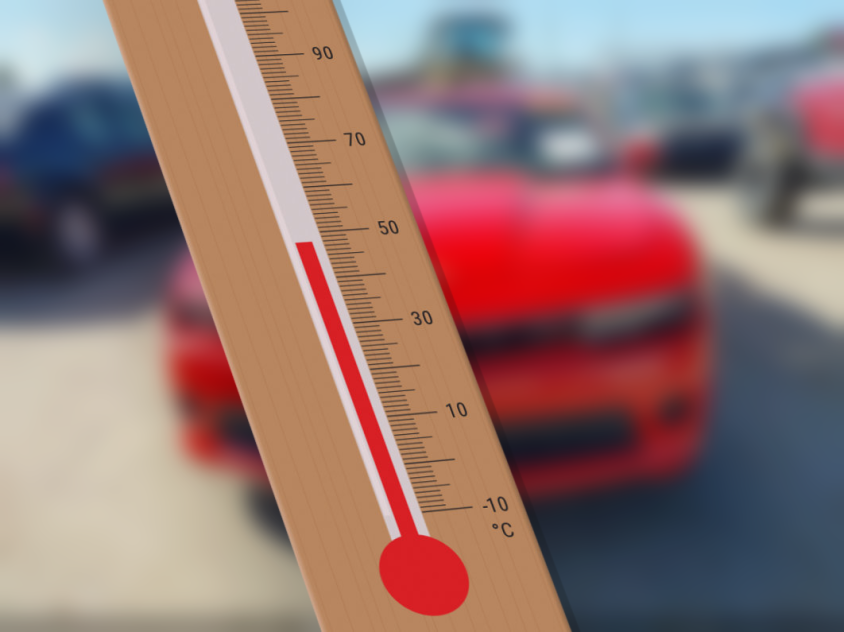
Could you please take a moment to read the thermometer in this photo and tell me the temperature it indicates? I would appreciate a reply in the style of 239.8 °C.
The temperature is 48 °C
